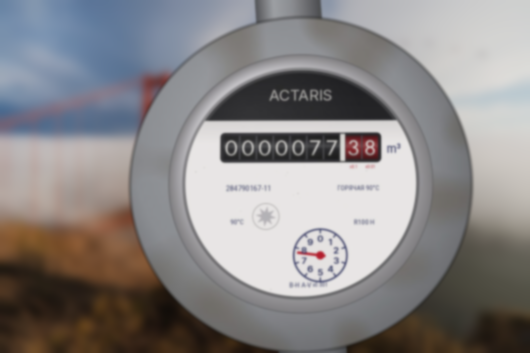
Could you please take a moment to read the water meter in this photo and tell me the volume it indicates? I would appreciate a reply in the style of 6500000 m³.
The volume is 77.387 m³
